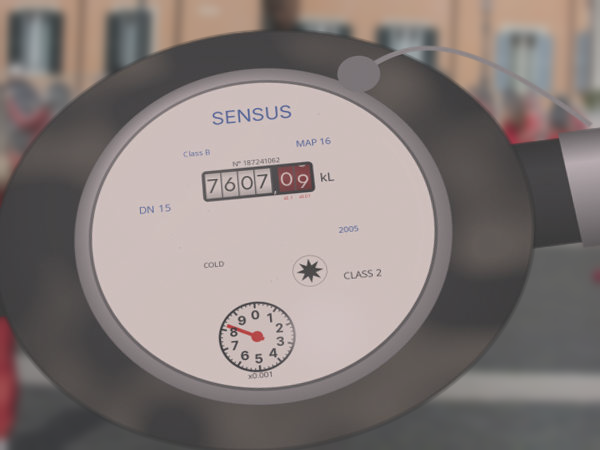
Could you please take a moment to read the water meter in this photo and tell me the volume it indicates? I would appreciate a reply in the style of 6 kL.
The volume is 7607.088 kL
